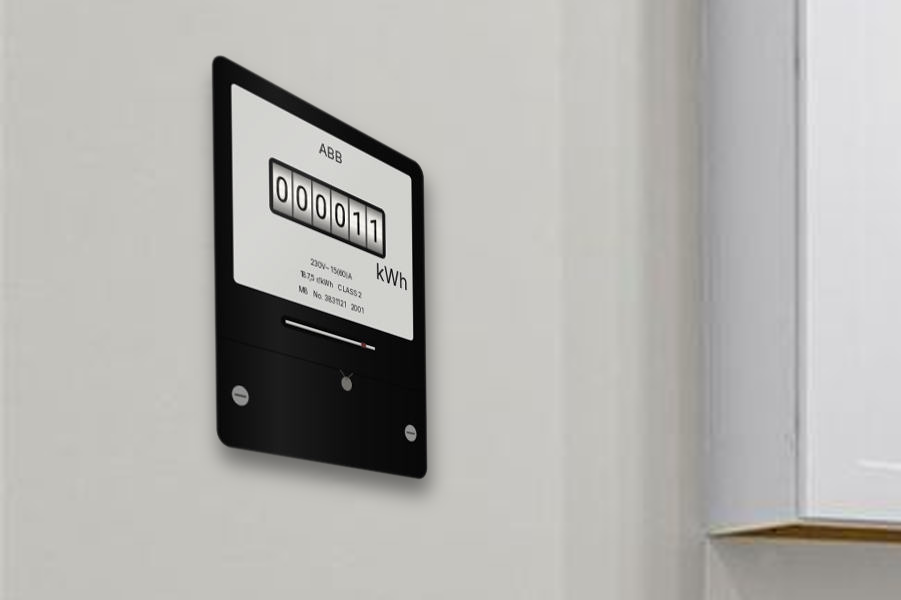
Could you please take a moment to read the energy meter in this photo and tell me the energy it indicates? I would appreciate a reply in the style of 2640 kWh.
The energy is 11 kWh
